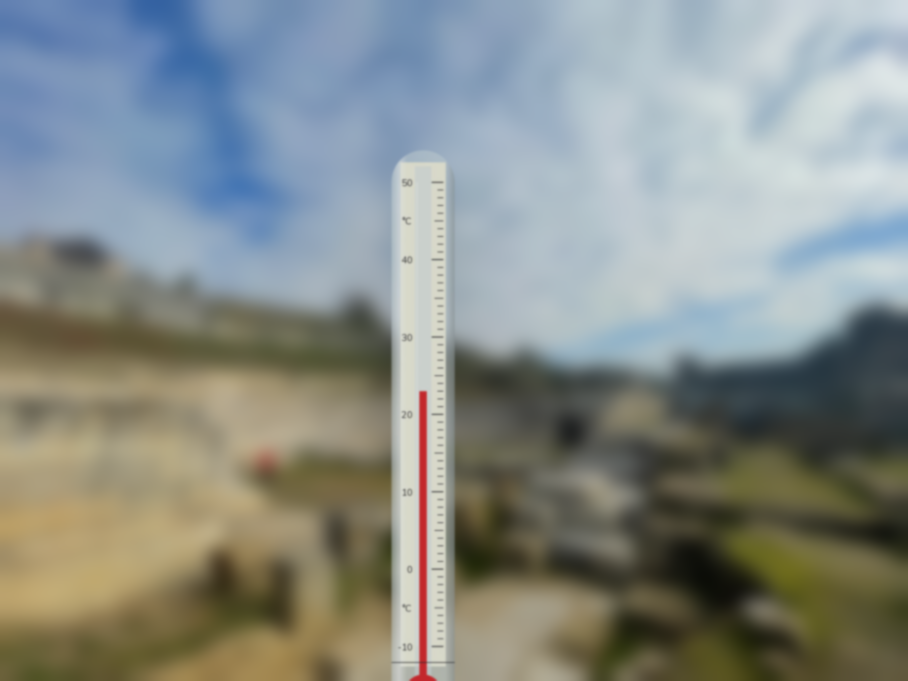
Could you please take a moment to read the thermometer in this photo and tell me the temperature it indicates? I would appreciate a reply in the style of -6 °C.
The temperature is 23 °C
